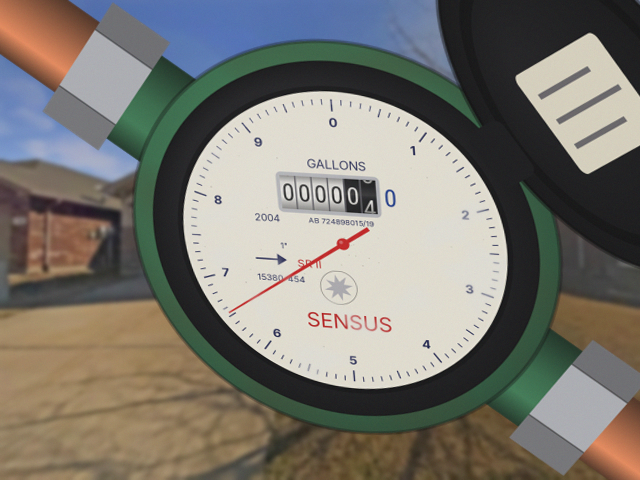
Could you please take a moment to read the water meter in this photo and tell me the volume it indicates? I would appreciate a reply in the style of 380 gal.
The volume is 36.5 gal
